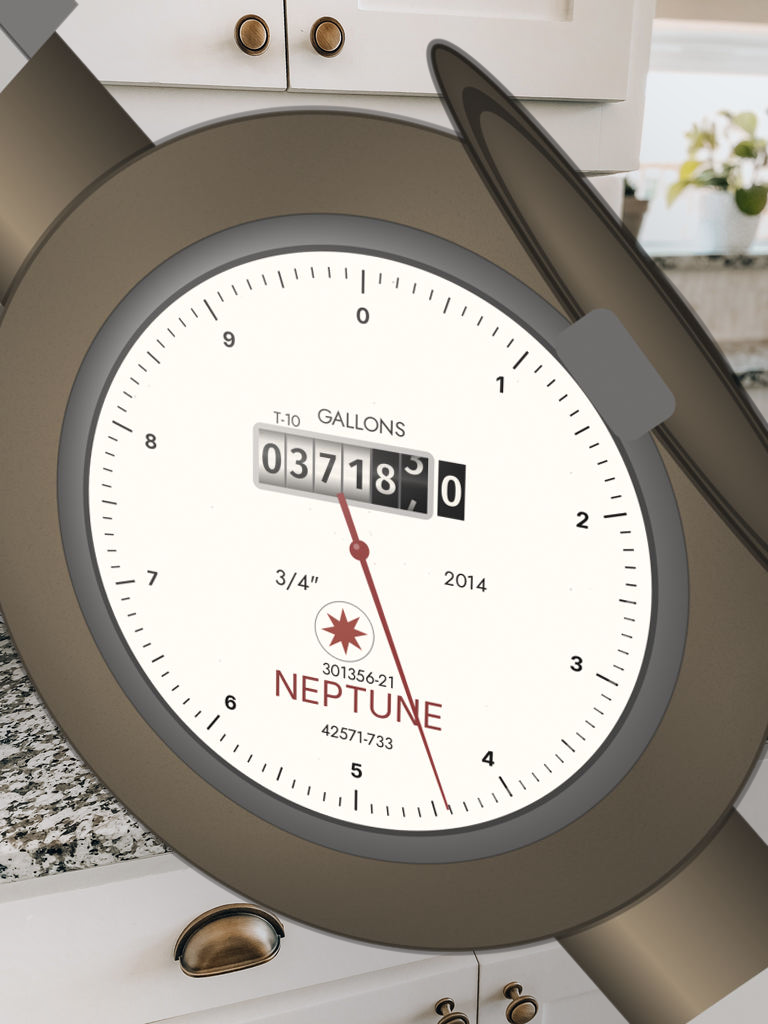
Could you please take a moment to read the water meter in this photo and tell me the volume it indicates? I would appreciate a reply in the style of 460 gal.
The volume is 371834.4 gal
